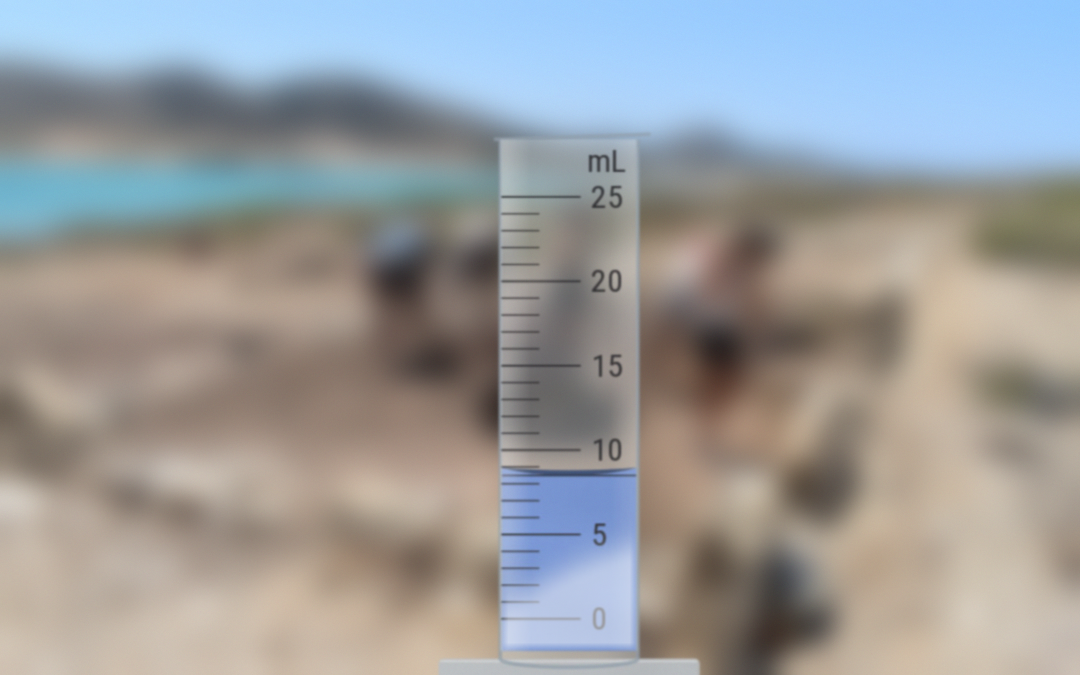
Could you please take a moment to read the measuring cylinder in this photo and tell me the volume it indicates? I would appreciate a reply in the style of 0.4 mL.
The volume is 8.5 mL
